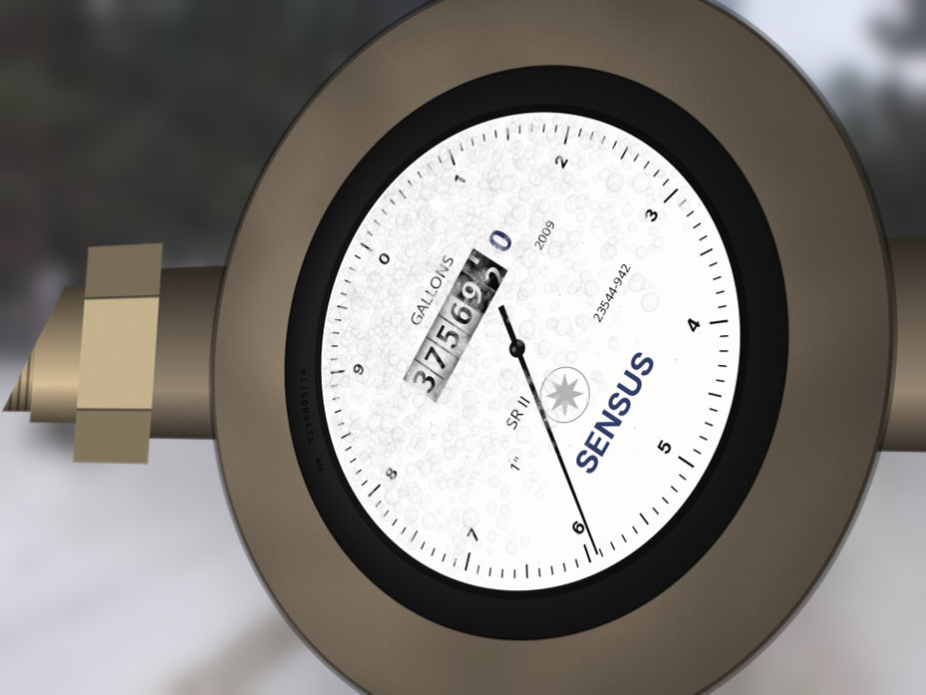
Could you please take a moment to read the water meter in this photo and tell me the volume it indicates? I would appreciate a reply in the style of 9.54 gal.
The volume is 3756915.9 gal
